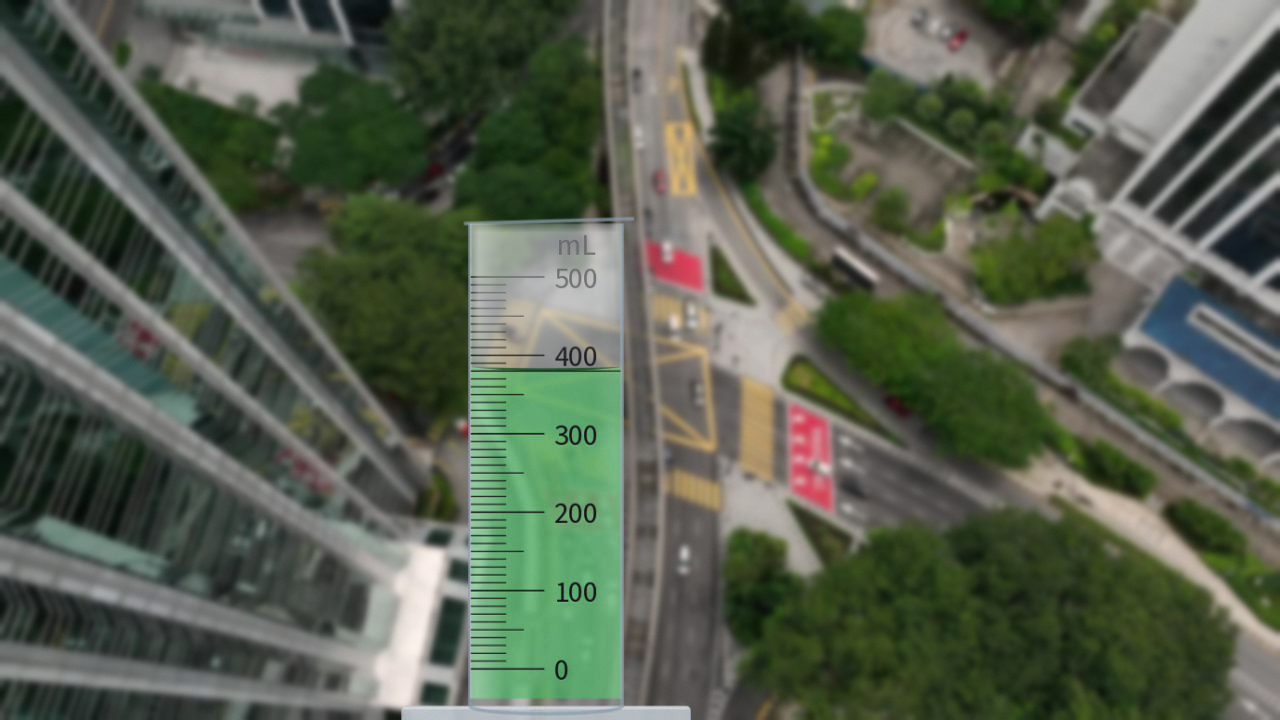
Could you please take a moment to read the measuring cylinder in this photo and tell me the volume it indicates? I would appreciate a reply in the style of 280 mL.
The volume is 380 mL
